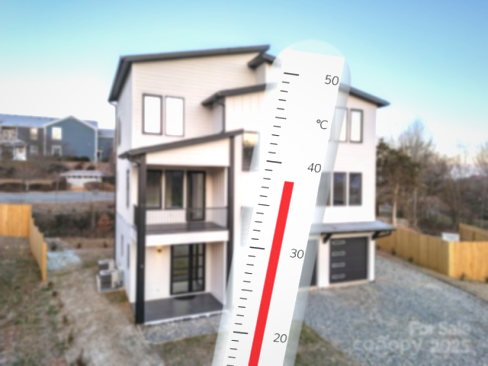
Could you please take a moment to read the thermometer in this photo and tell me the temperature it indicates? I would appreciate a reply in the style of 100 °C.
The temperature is 38 °C
